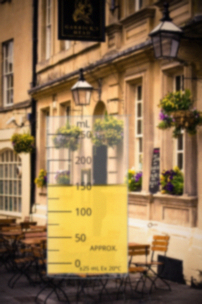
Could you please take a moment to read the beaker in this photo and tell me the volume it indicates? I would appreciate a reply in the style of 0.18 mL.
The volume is 150 mL
